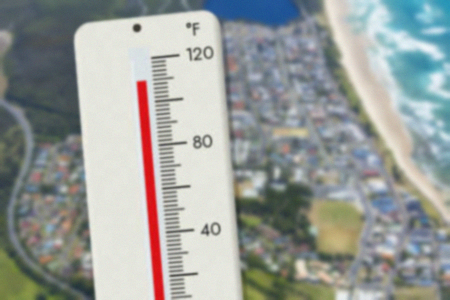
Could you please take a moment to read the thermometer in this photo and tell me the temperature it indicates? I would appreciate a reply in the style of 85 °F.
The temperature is 110 °F
